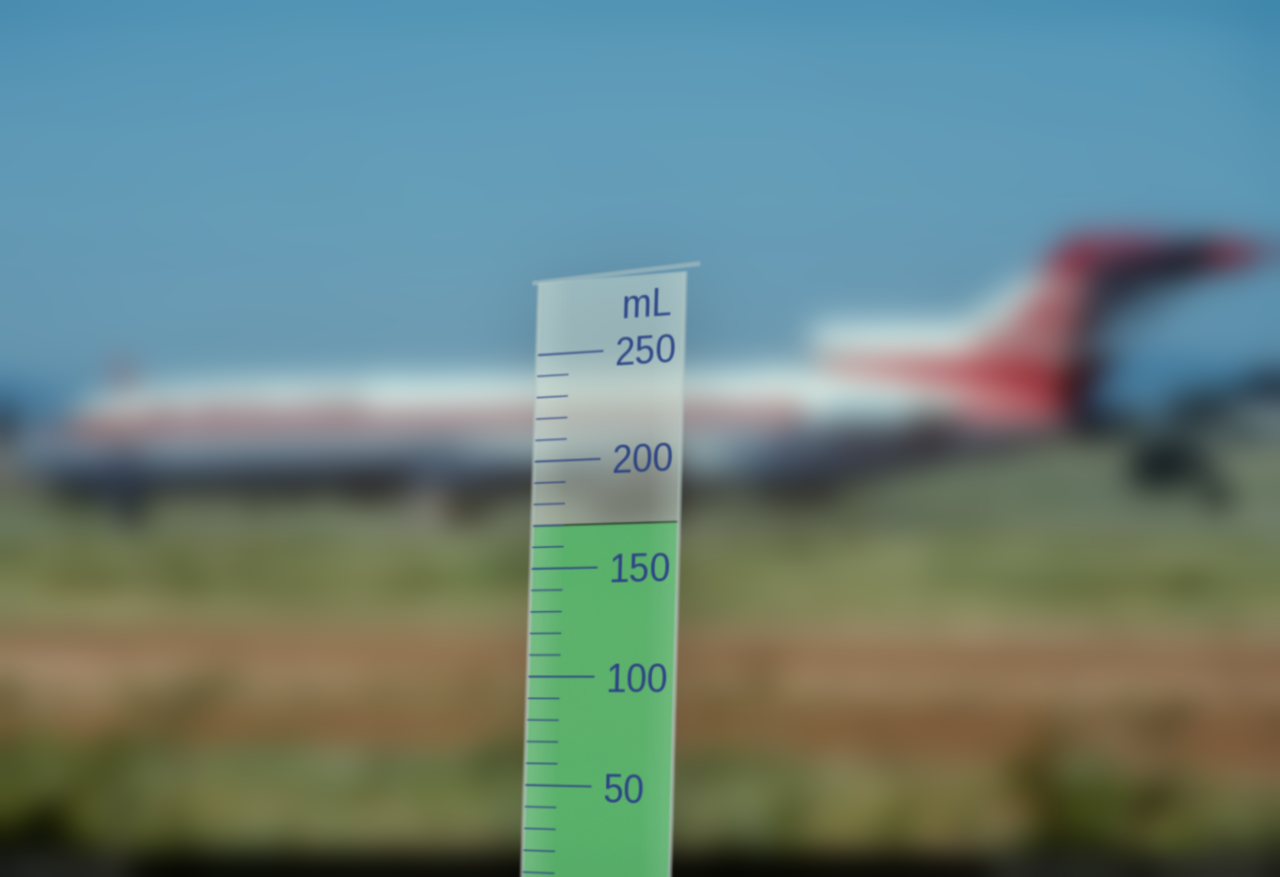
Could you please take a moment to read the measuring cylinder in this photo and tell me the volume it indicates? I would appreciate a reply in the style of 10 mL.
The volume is 170 mL
